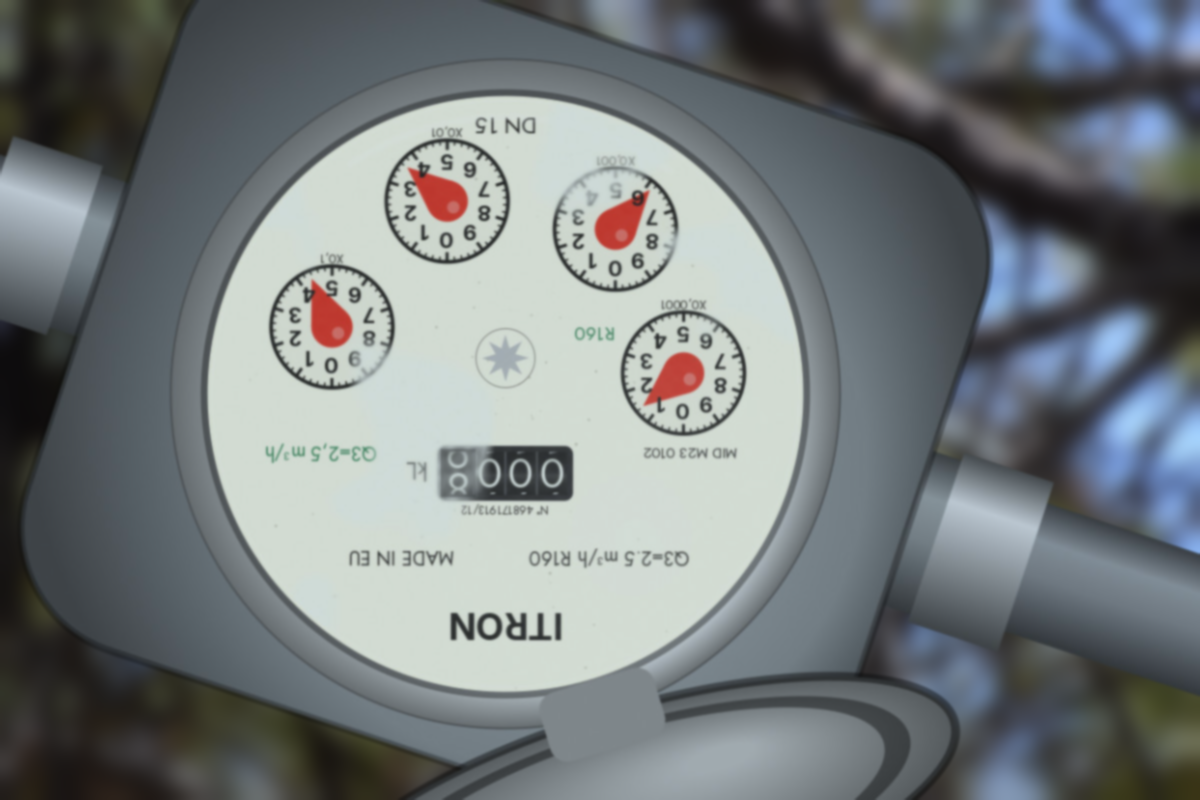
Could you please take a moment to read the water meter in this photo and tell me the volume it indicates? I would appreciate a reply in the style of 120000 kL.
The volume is 8.4361 kL
